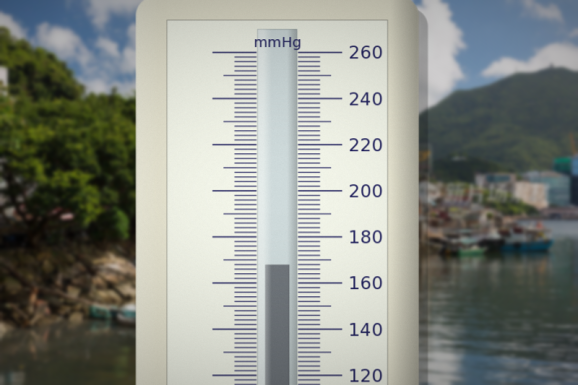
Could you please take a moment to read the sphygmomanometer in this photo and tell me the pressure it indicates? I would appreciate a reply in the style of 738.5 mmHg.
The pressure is 168 mmHg
